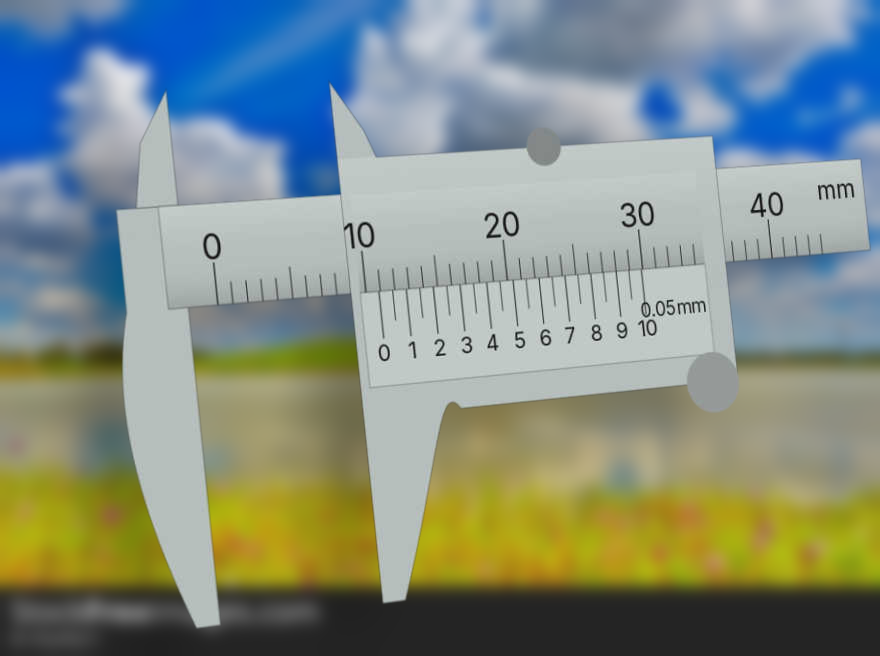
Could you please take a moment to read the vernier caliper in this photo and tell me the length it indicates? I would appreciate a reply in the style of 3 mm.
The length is 10.9 mm
